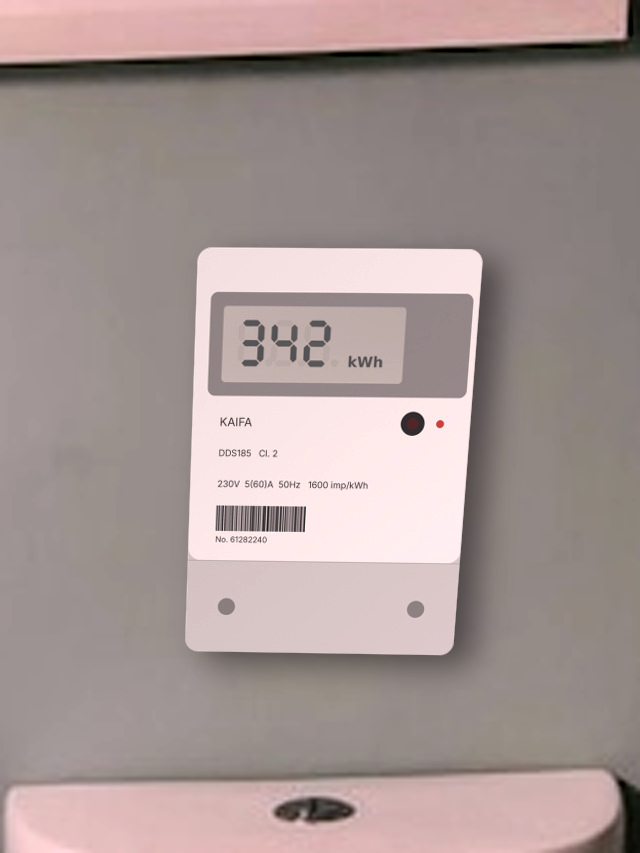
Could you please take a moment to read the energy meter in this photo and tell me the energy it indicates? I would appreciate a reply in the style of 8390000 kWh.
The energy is 342 kWh
